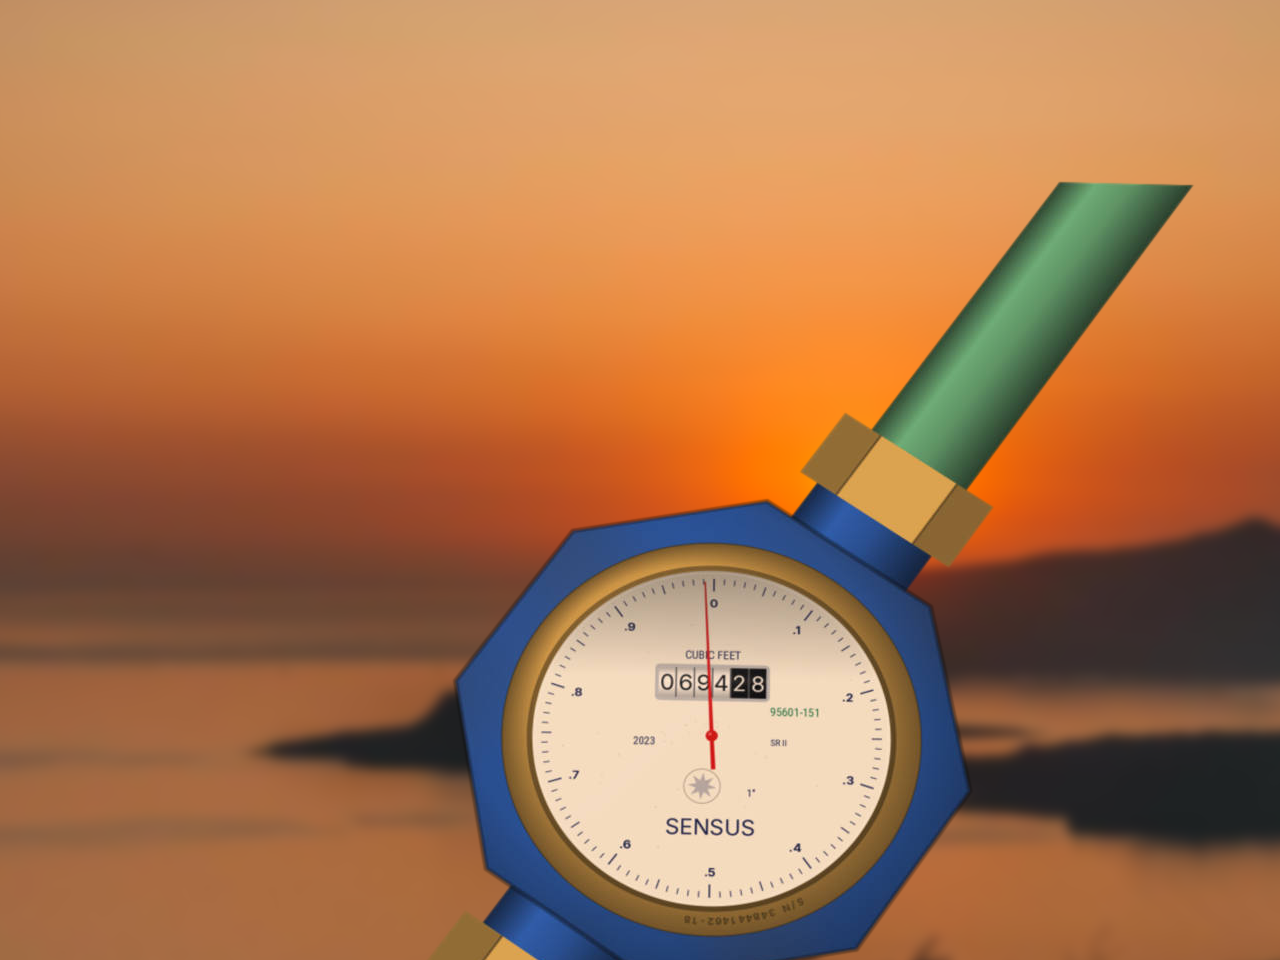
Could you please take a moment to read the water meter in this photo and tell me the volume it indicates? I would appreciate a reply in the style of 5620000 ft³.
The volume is 69427.99 ft³
